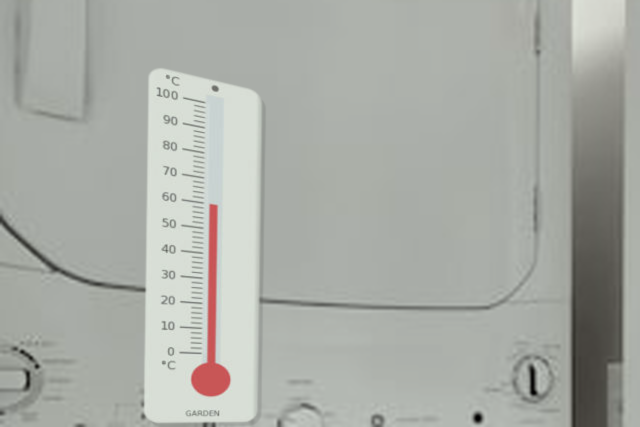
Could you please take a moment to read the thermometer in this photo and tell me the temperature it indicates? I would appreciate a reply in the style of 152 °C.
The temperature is 60 °C
